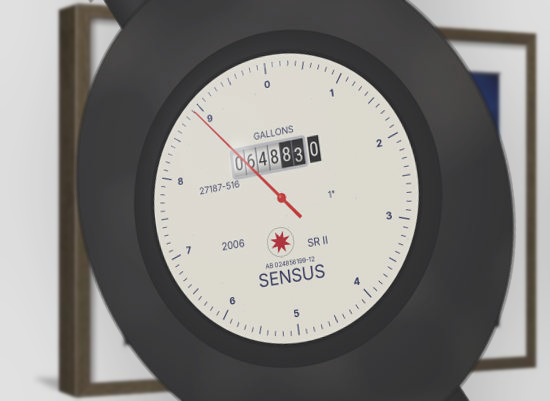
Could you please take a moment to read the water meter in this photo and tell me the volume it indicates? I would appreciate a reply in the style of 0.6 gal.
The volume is 648828.9 gal
